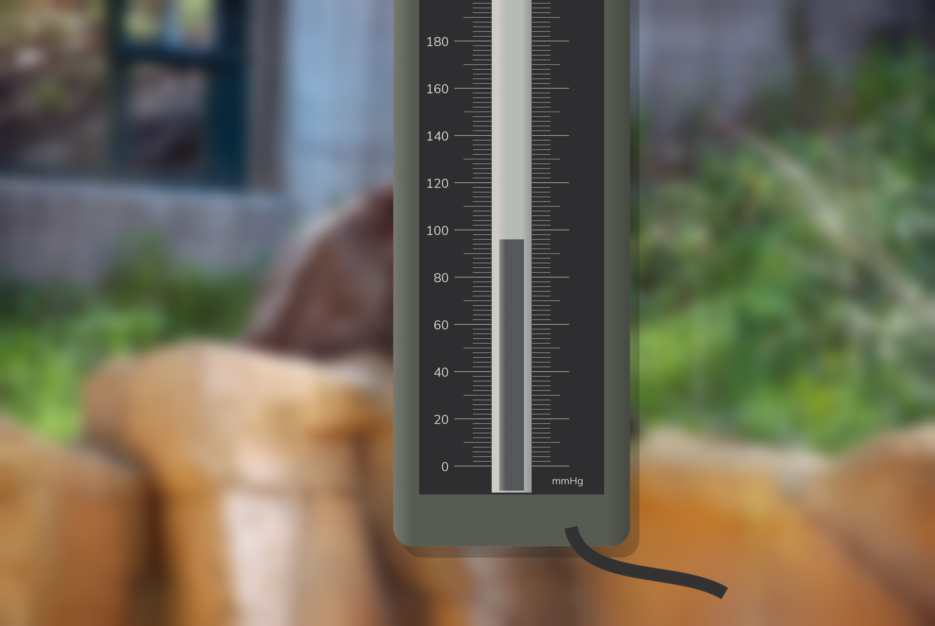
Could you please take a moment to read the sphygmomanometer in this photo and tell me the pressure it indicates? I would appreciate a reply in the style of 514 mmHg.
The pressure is 96 mmHg
